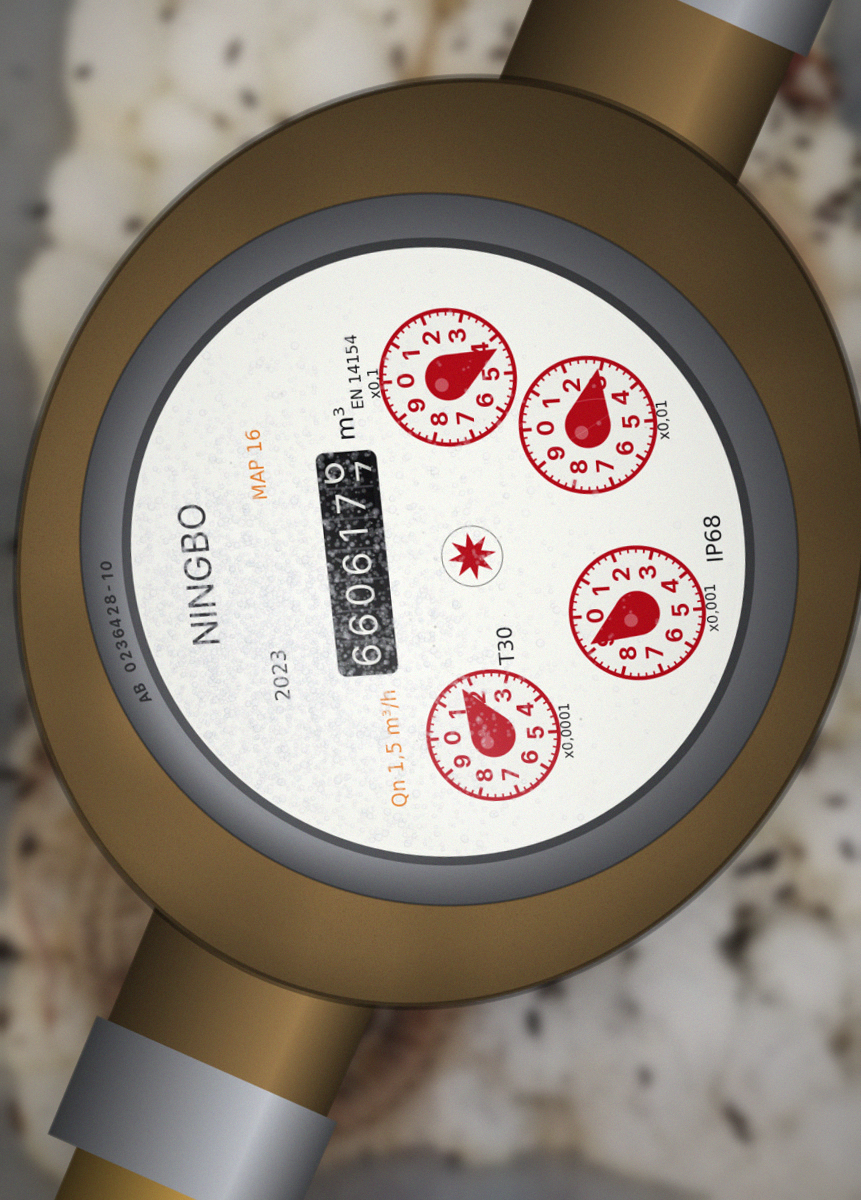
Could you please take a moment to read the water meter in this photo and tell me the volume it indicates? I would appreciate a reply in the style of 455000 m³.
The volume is 6606176.4291 m³
